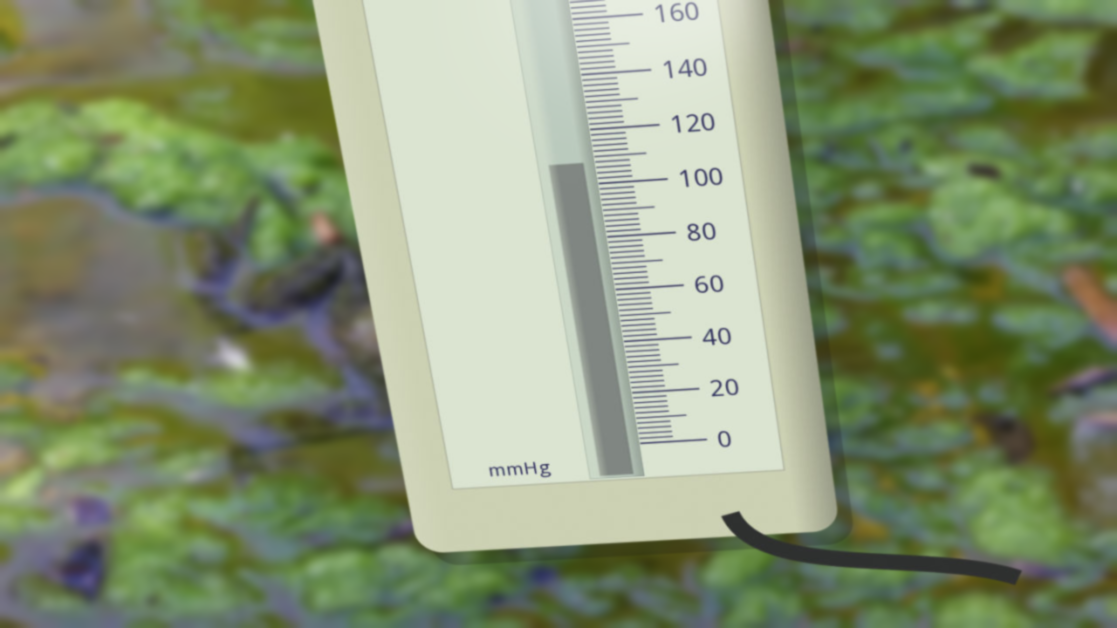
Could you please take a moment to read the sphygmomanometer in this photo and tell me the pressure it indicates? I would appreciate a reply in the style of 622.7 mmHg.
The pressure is 108 mmHg
